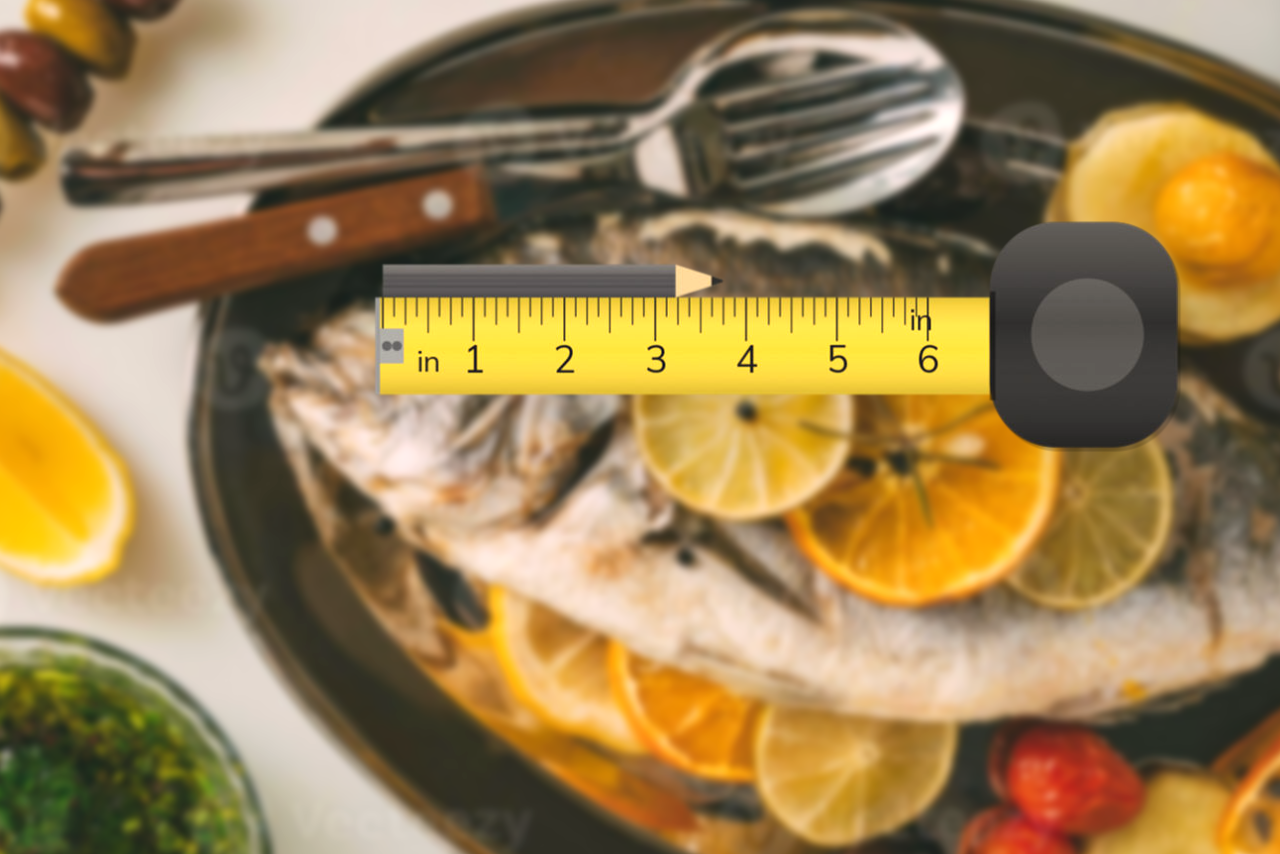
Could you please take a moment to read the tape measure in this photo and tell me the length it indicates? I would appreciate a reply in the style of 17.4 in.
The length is 3.75 in
